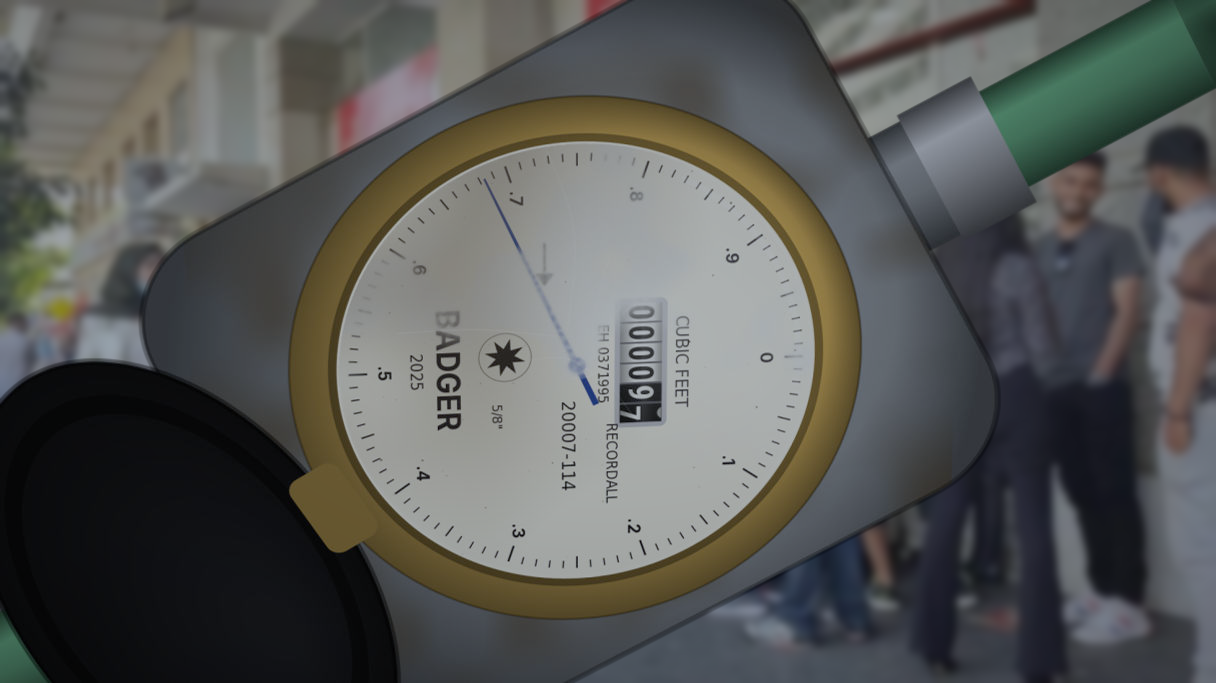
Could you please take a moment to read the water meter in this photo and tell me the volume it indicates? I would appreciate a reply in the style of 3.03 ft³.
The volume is 96.68 ft³
